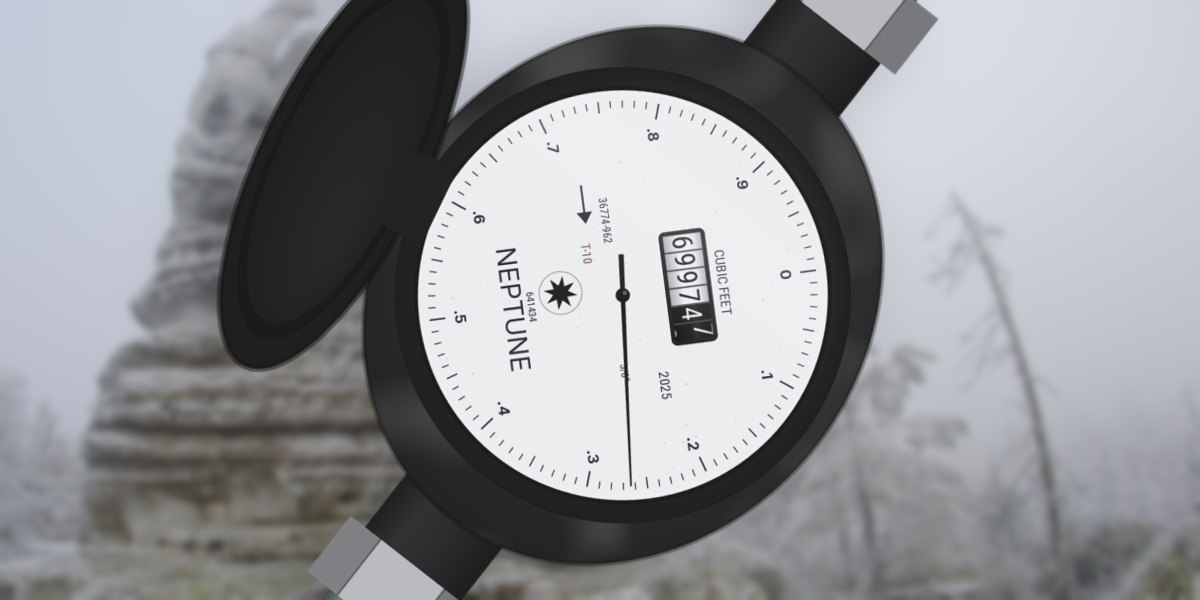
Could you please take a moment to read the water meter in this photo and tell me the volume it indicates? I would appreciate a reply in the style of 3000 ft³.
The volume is 699747.26 ft³
